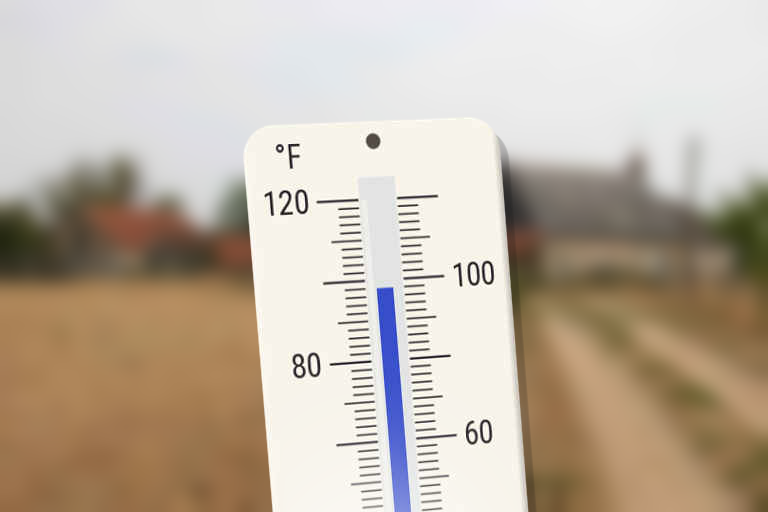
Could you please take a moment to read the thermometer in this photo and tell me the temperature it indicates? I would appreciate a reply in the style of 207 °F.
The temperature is 98 °F
